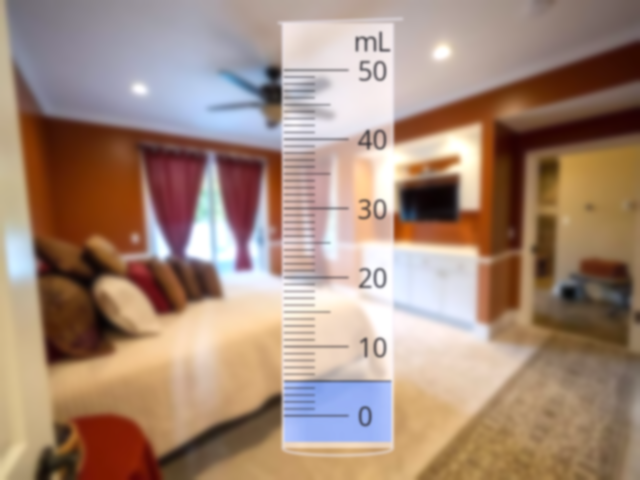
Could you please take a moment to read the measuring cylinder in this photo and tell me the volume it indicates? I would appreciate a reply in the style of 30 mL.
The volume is 5 mL
